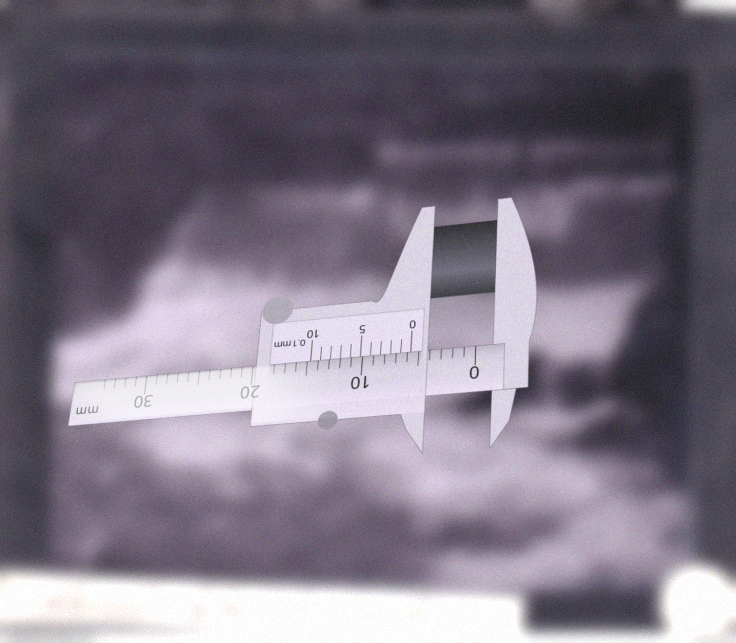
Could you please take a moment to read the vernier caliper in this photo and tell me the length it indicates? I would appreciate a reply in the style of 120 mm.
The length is 5.7 mm
